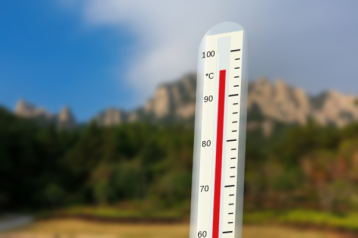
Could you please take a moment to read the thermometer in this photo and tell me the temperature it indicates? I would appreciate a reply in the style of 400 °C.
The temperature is 96 °C
